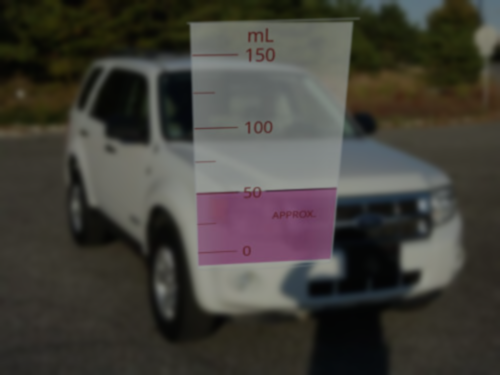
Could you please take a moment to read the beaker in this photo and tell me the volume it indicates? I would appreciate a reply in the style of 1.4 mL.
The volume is 50 mL
